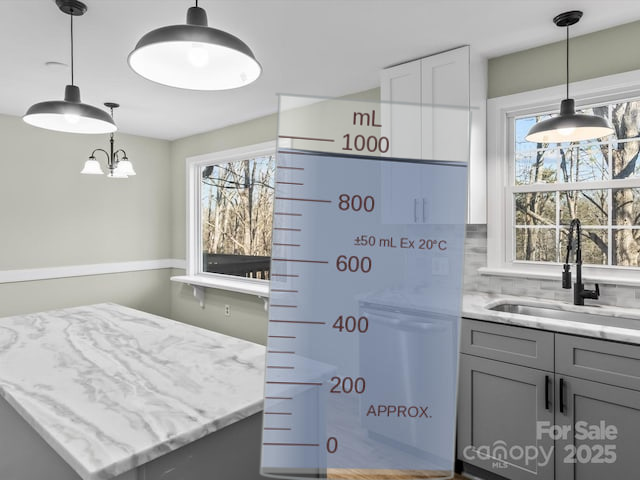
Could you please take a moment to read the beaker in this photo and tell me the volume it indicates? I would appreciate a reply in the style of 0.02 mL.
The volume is 950 mL
